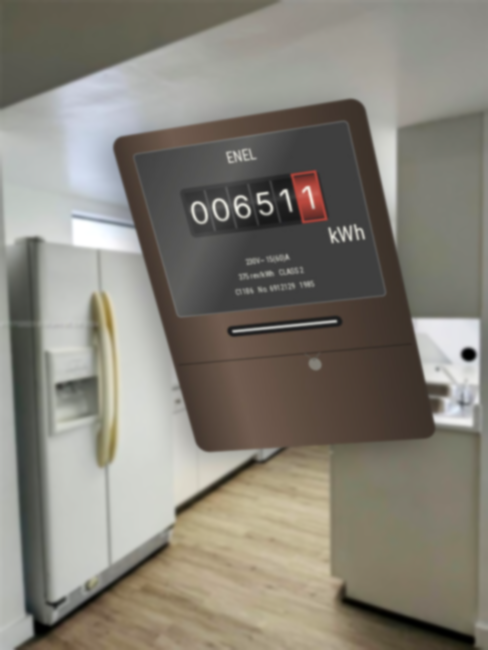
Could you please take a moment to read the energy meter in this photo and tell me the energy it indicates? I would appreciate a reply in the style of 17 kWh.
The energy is 651.1 kWh
